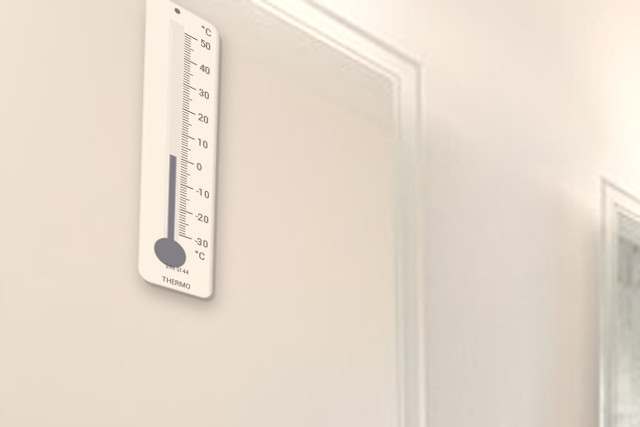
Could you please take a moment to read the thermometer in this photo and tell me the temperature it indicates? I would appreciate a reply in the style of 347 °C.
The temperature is 0 °C
